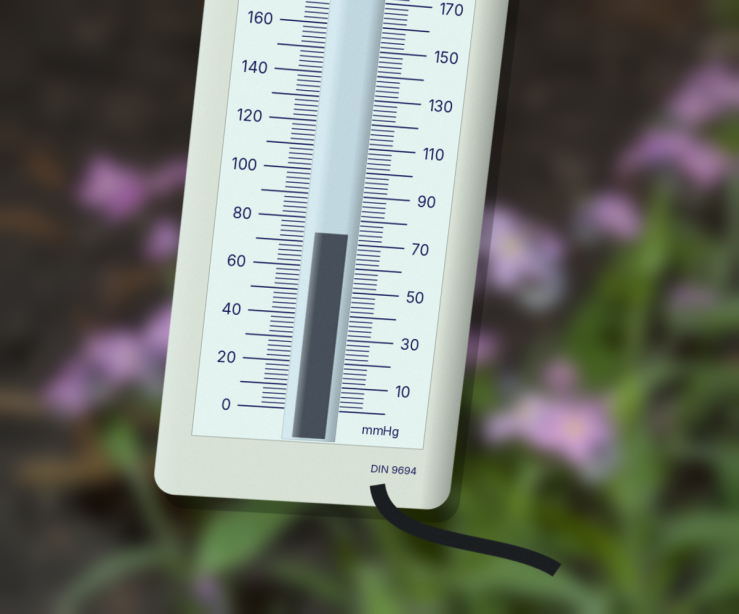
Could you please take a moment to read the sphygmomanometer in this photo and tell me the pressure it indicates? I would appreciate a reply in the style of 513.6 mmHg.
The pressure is 74 mmHg
